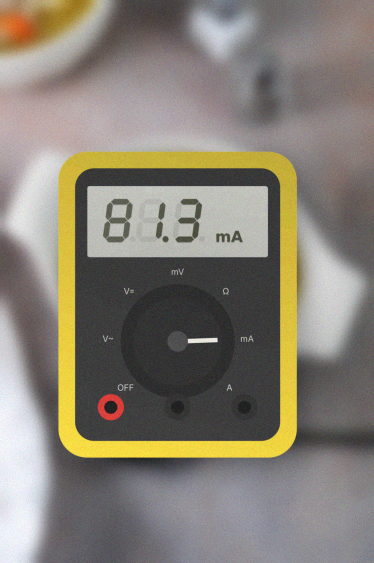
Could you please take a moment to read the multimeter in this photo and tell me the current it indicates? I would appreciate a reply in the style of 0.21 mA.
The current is 81.3 mA
